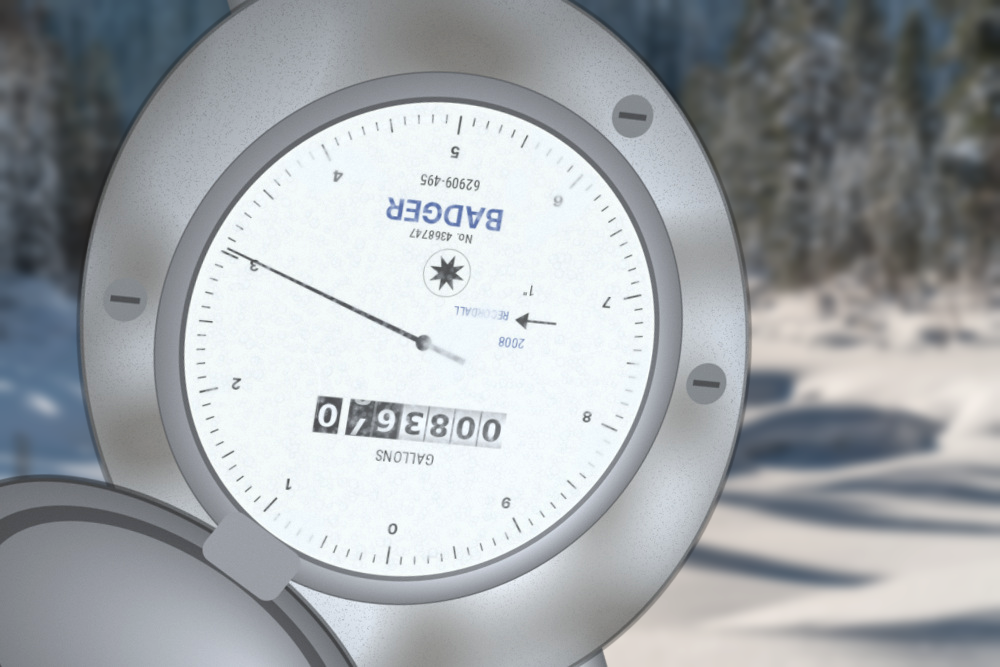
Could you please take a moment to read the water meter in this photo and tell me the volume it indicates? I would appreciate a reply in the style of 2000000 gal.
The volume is 83673.0 gal
